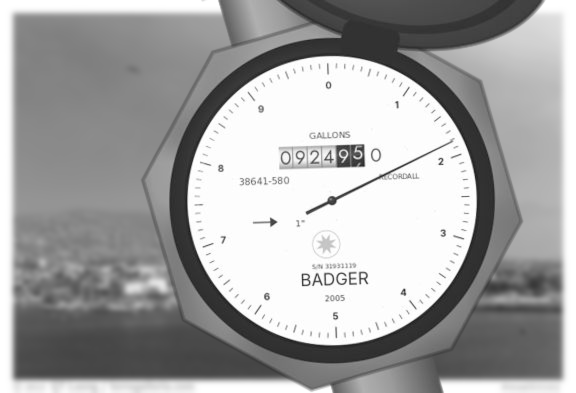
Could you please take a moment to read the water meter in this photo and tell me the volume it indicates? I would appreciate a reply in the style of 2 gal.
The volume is 924951.8 gal
